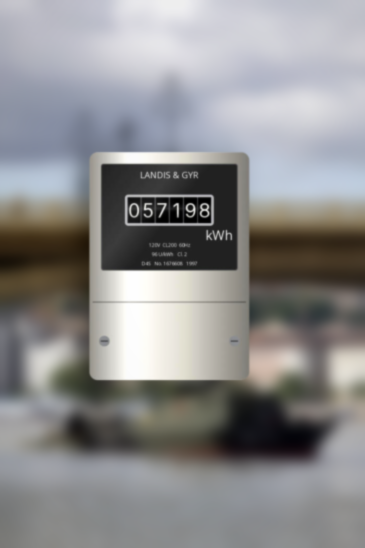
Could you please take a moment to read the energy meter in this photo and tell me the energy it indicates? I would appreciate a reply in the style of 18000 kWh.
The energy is 57198 kWh
